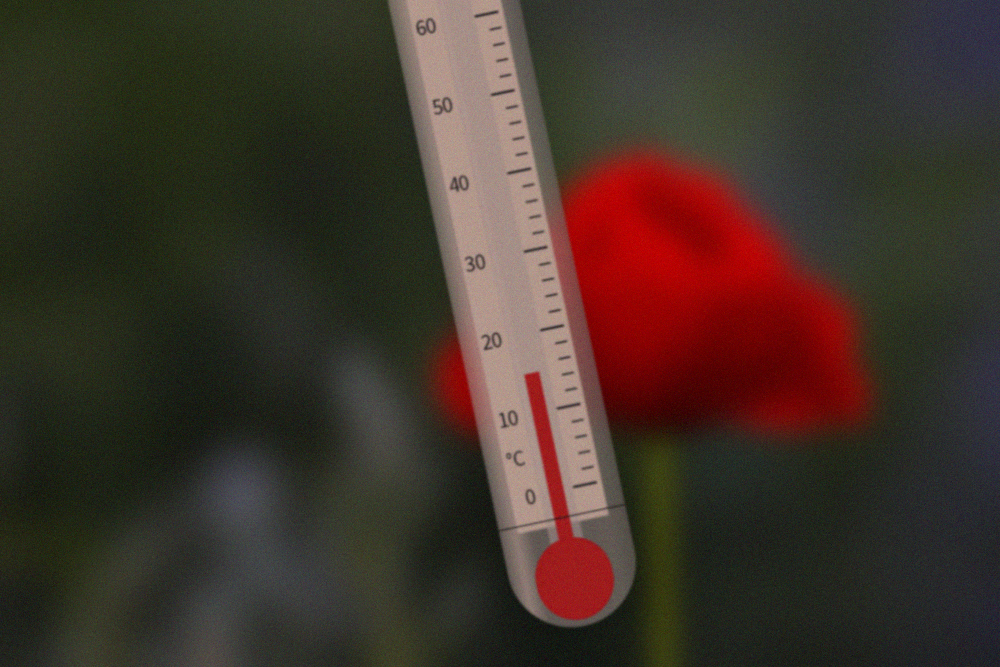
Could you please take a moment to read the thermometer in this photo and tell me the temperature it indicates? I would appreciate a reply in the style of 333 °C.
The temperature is 15 °C
